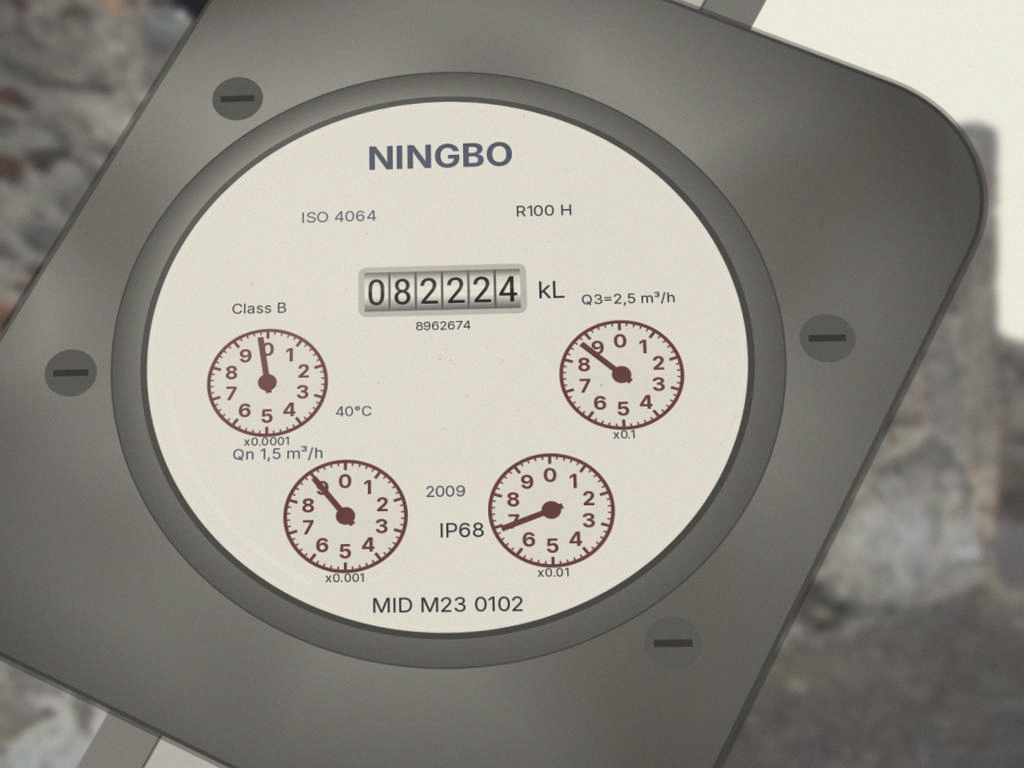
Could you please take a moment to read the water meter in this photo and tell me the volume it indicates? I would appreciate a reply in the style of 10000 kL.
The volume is 82224.8689 kL
